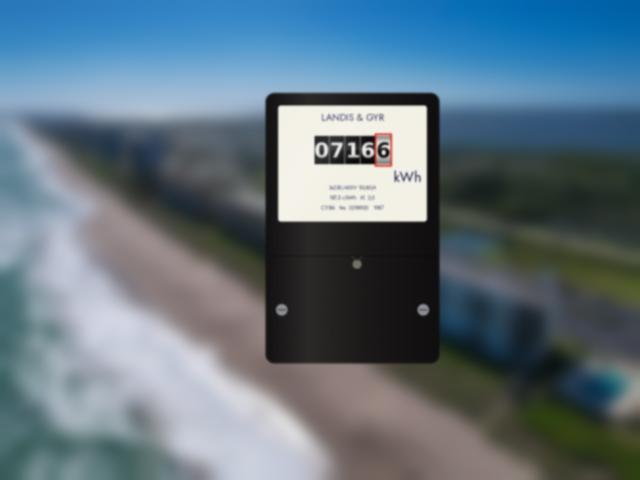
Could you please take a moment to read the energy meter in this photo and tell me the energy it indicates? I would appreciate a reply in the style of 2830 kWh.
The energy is 716.6 kWh
